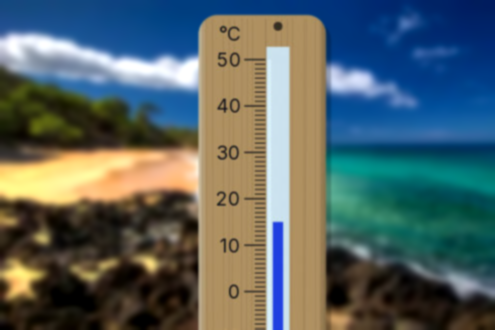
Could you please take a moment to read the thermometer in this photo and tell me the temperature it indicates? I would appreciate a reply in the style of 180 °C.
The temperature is 15 °C
